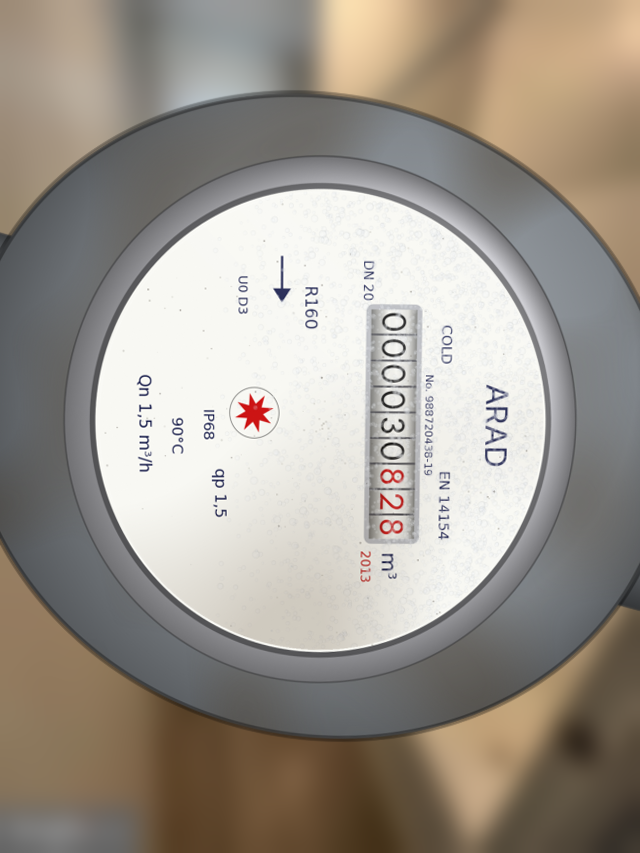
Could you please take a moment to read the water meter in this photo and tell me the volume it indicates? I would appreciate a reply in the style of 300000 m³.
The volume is 30.828 m³
